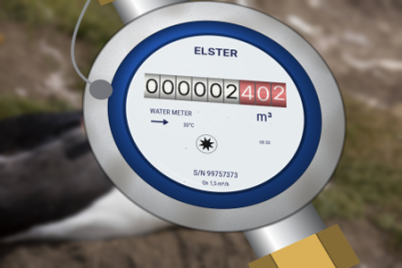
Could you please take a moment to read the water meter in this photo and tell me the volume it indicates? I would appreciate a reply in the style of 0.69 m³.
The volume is 2.402 m³
